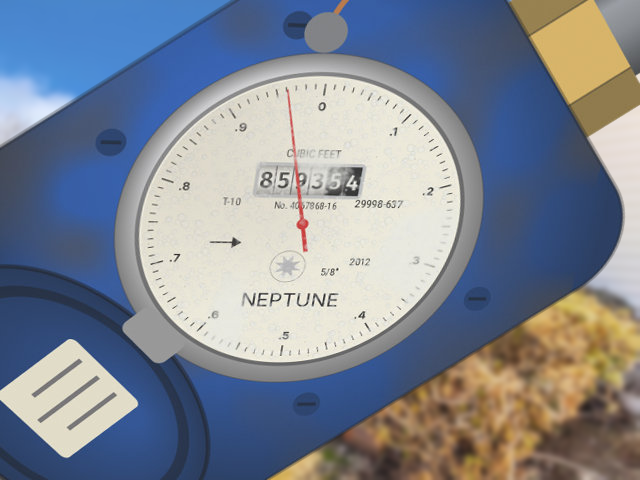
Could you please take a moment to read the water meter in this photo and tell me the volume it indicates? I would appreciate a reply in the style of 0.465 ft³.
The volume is 859353.96 ft³
